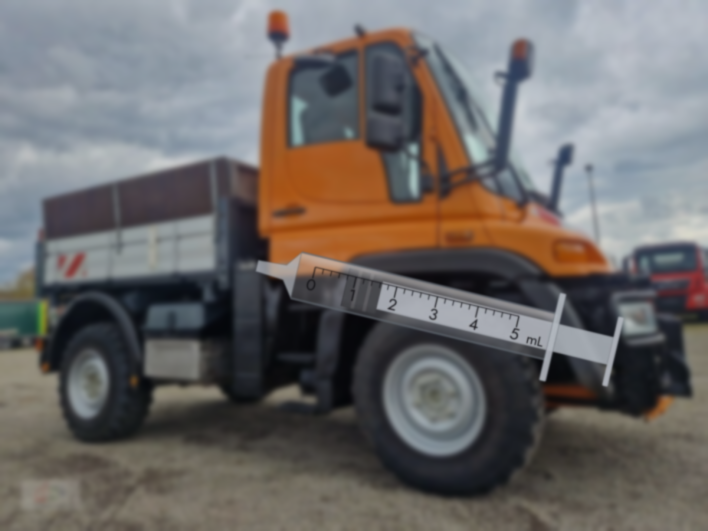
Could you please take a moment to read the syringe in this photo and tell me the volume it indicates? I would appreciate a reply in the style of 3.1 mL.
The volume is 0.8 mL
